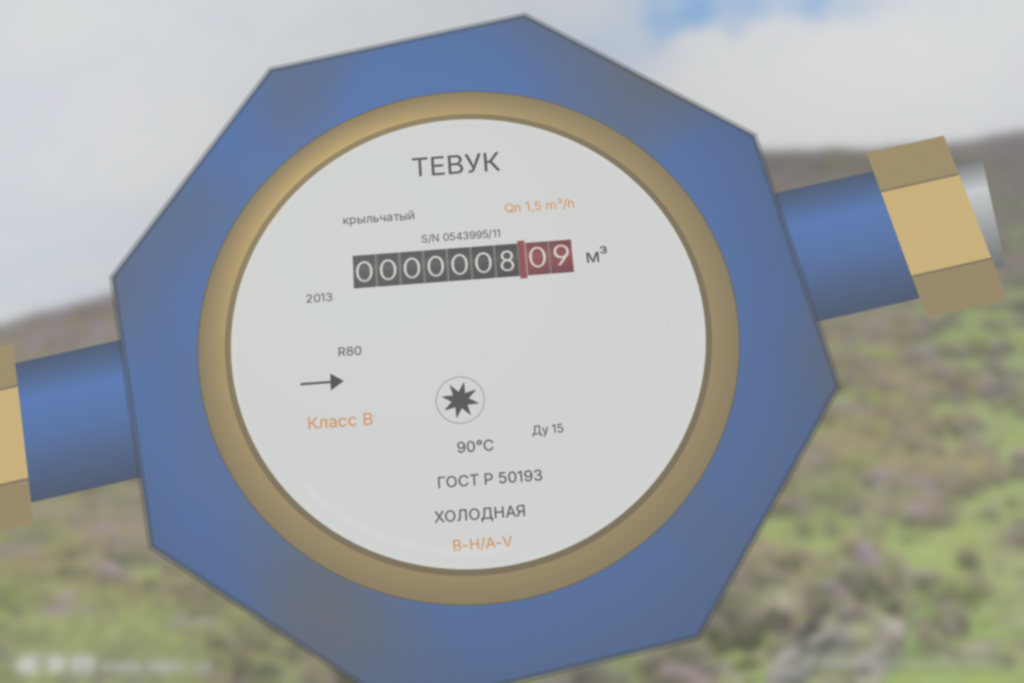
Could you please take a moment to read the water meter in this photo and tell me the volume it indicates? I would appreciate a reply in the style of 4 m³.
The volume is 8.09 m³
